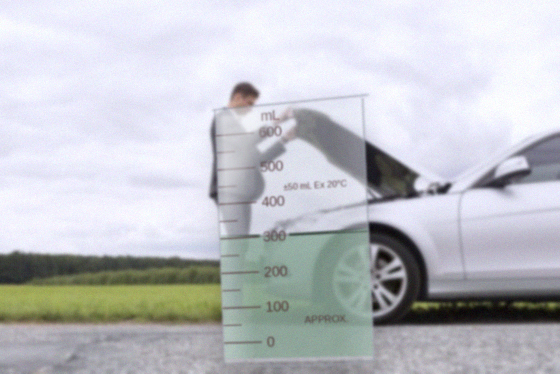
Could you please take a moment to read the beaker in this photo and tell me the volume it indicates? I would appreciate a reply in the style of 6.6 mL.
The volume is 300 mL
